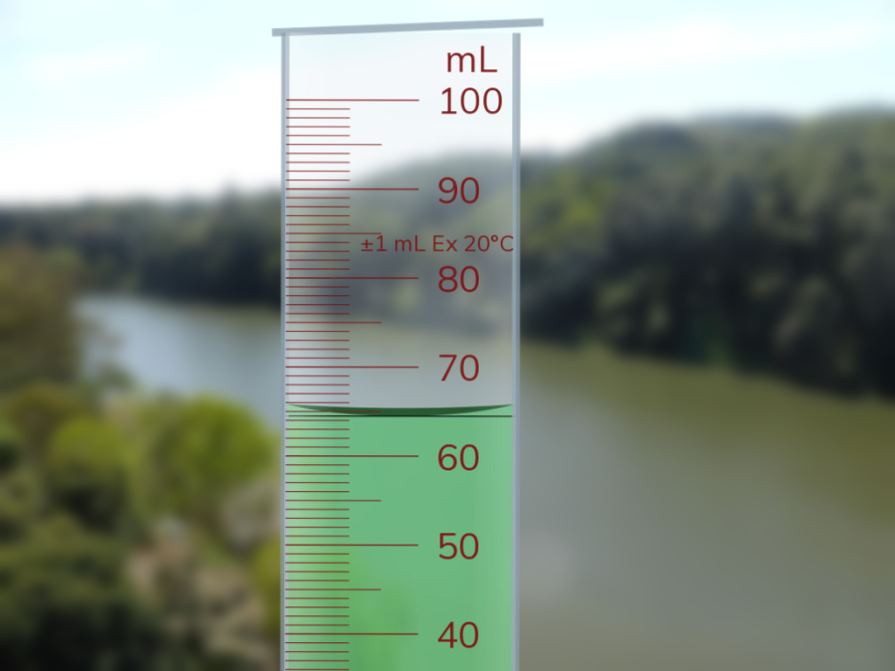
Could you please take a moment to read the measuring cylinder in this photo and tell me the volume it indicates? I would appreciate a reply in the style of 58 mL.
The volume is 64.5 mL
